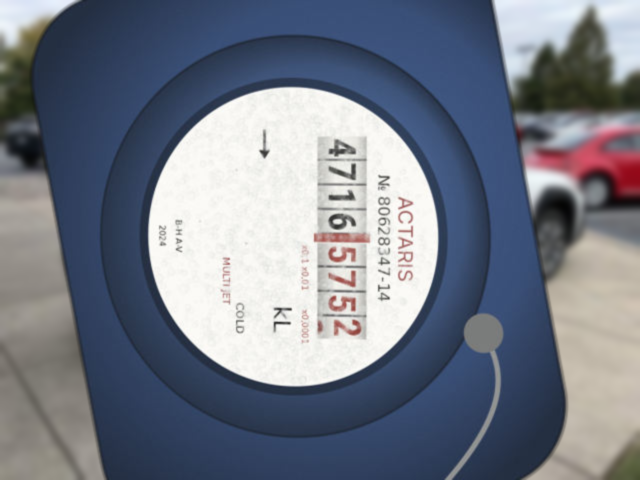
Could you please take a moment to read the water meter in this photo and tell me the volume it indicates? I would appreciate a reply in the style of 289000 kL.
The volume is 4716.5752 kL
